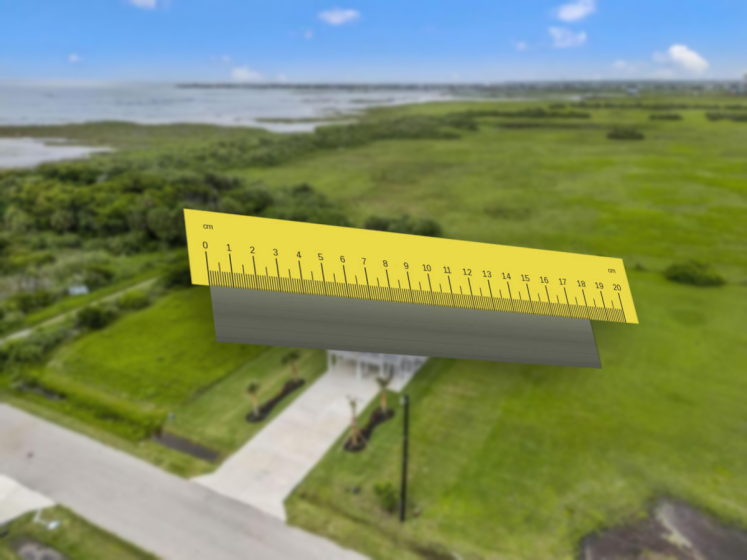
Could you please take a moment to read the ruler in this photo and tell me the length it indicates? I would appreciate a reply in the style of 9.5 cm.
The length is 18 cm
